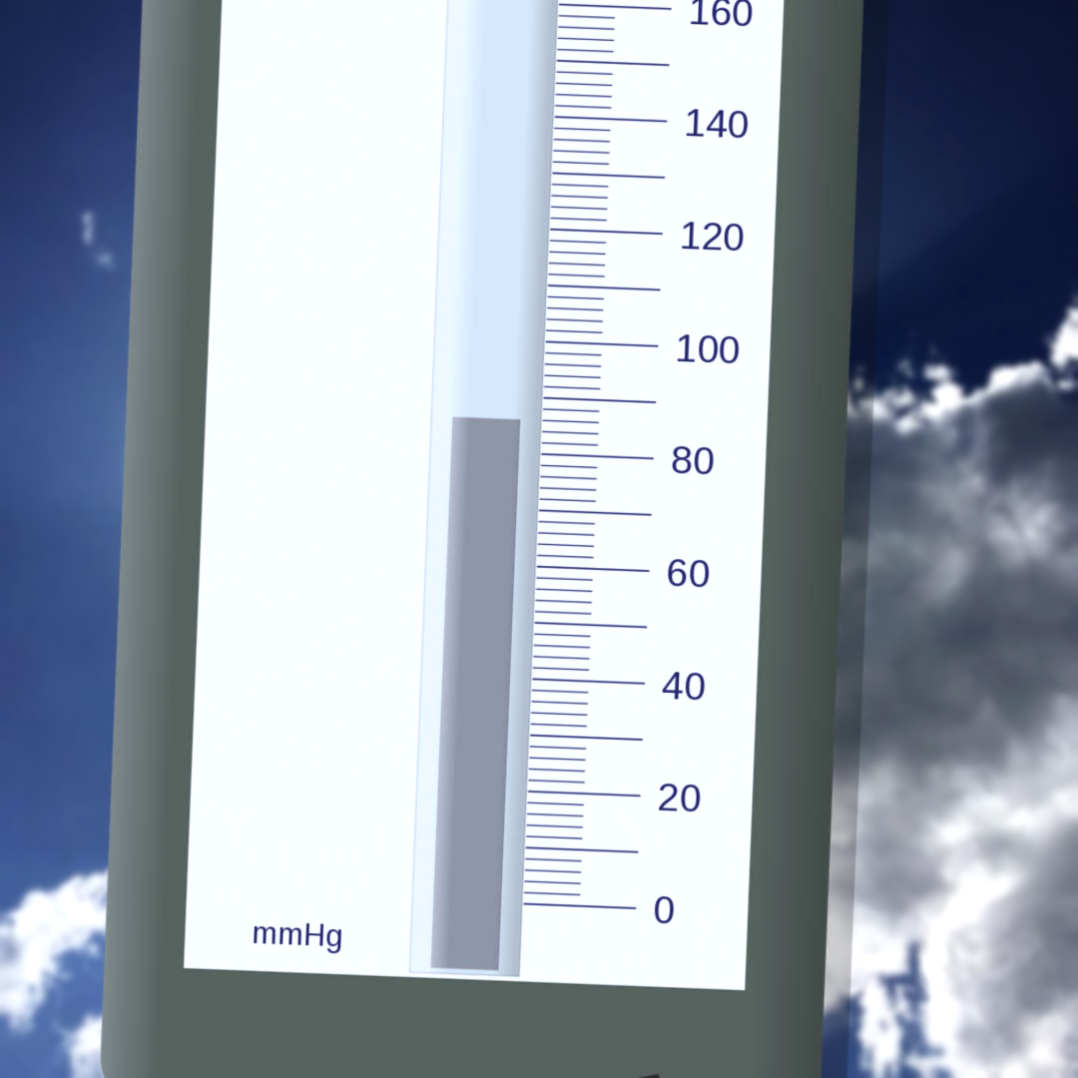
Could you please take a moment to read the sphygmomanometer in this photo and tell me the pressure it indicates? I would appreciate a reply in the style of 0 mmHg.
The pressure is 86 mmHg
